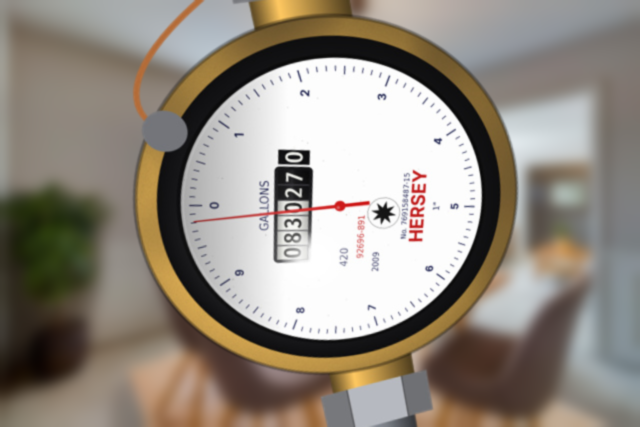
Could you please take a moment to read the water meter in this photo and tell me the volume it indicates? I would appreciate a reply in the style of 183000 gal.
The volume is 830269.8 gal
